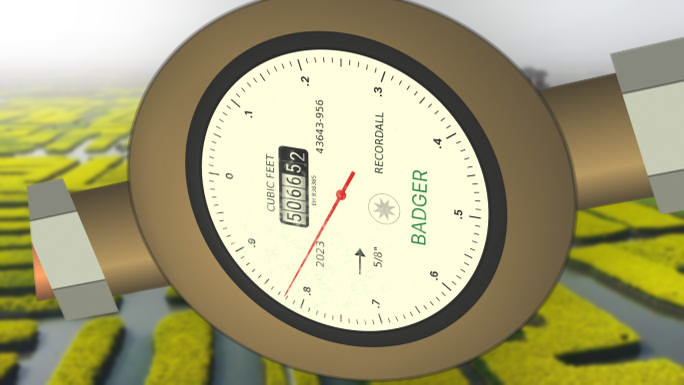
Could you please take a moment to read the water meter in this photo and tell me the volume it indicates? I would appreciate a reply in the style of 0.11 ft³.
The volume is 506651.82 ft³
